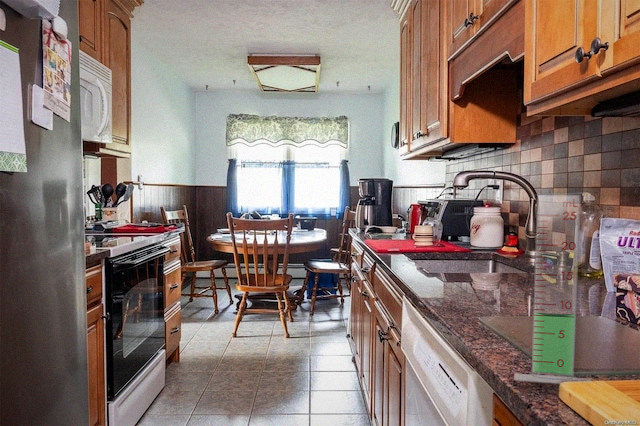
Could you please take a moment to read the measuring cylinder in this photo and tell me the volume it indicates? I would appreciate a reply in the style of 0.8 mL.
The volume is 8 mL
